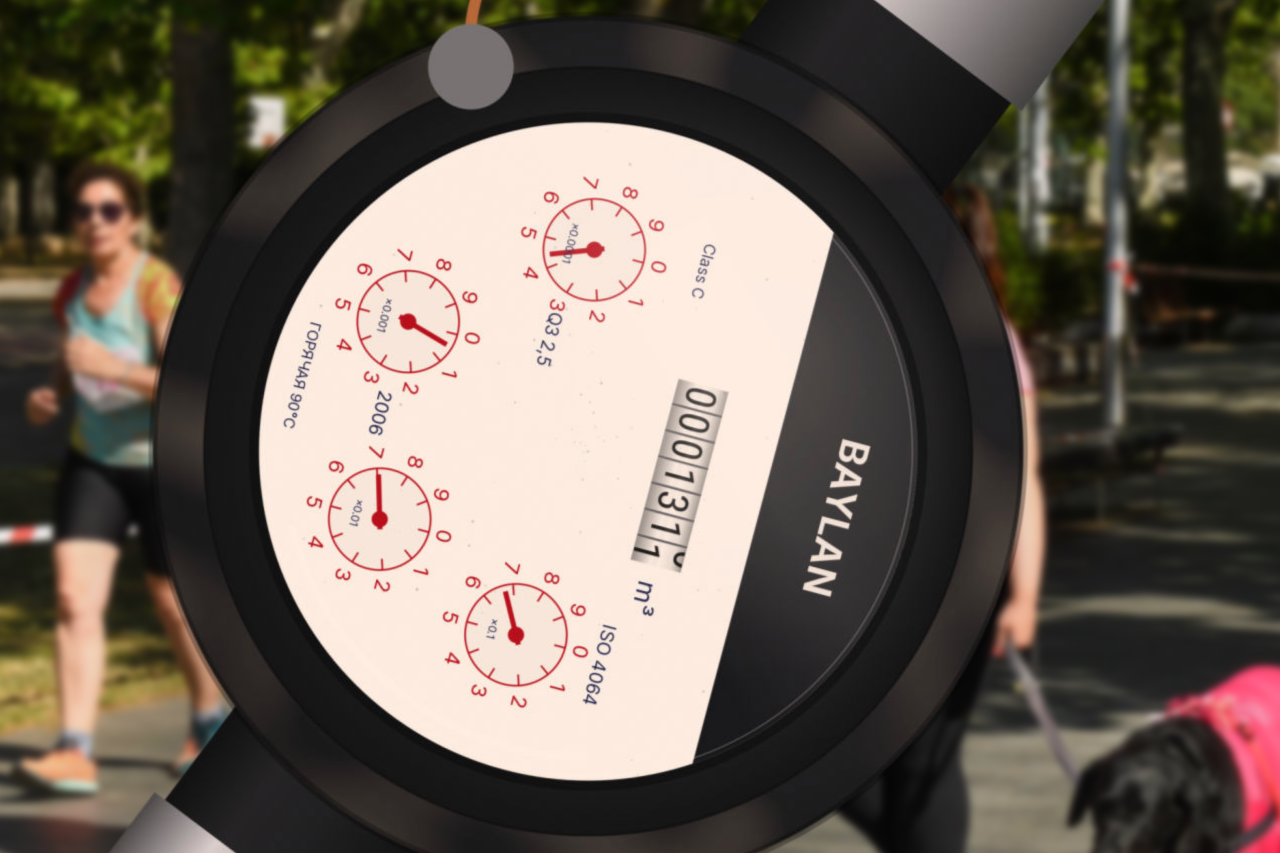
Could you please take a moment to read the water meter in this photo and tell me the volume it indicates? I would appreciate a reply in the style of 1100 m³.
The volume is 1310.6704 m³
